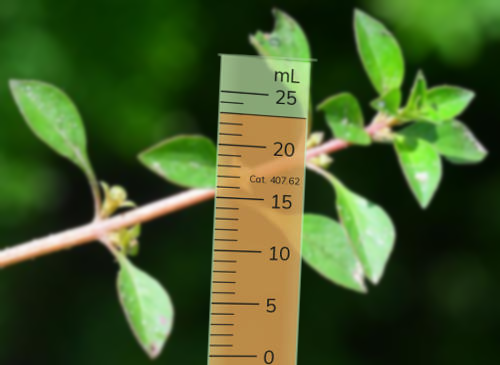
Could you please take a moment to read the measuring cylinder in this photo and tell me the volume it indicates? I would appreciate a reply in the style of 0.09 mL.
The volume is 23 mL
